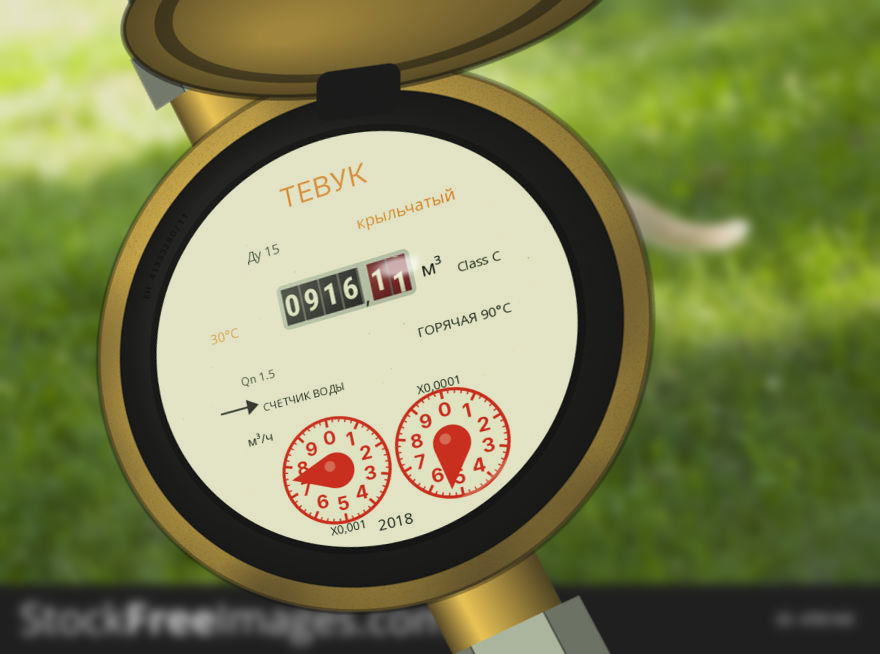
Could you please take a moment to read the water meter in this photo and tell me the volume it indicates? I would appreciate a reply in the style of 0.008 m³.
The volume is 916.1075 m³
